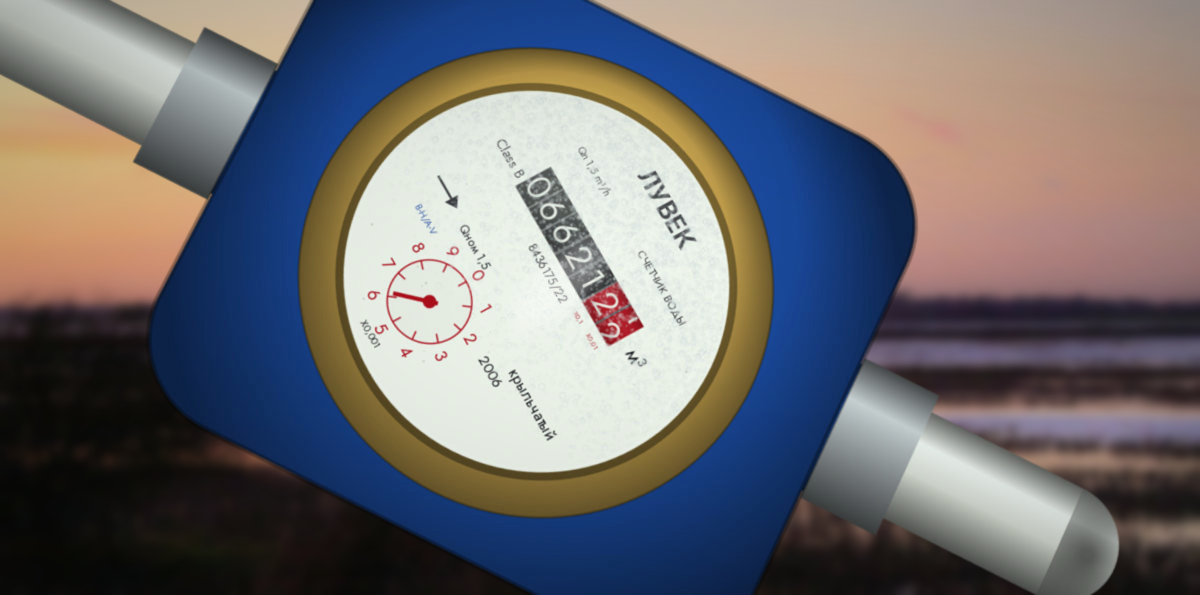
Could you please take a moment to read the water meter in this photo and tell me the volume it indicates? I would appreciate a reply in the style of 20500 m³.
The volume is 6621.216 m³
